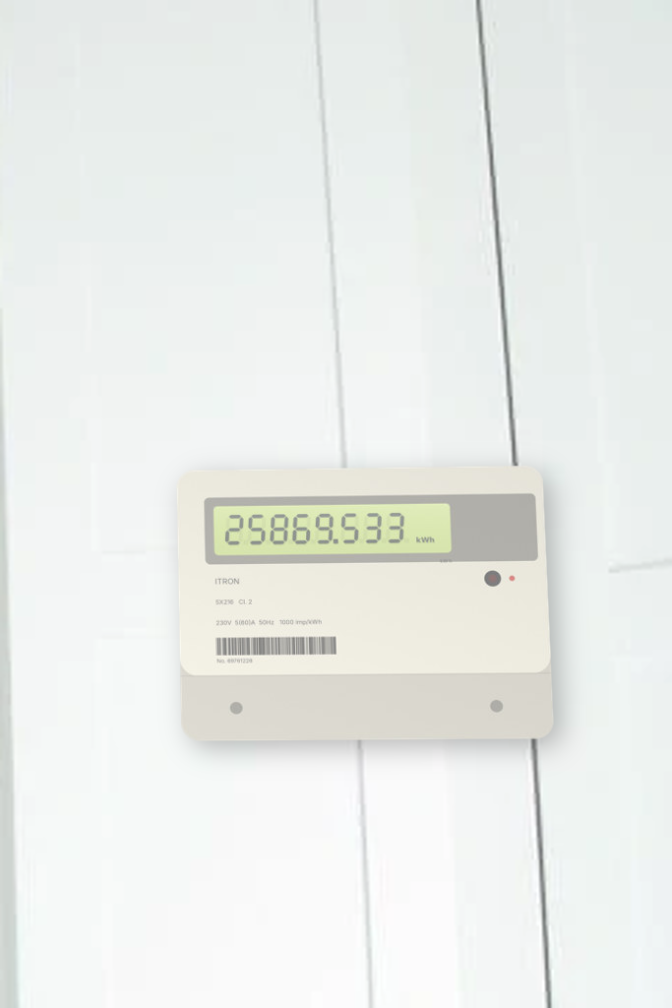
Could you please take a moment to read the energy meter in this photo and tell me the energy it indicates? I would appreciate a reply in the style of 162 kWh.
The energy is 25869.533 kWh
